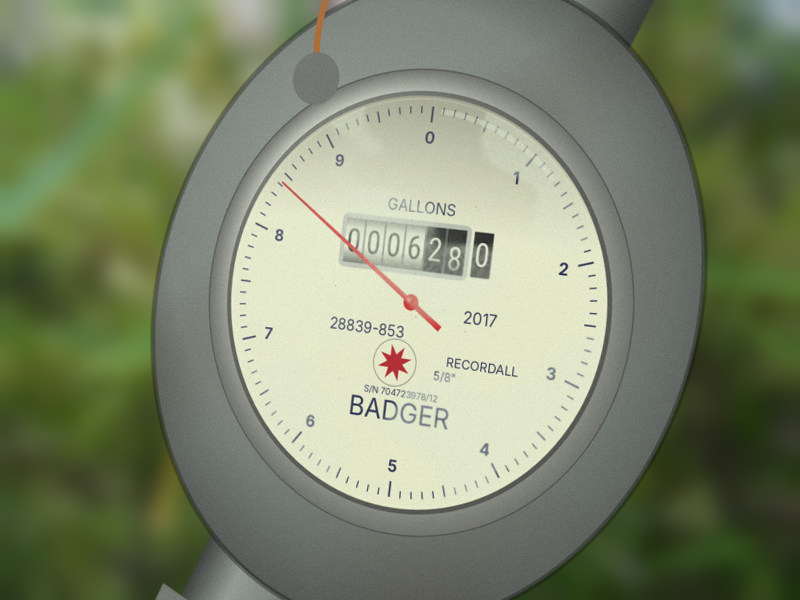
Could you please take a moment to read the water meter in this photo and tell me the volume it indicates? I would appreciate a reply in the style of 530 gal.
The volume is 6278.4 gal
